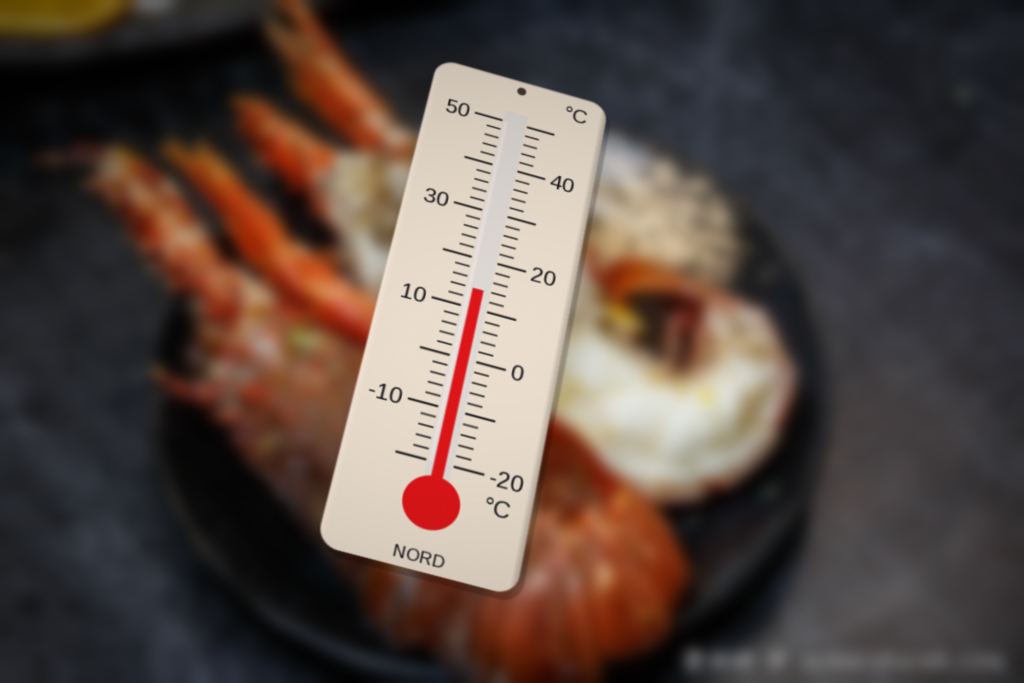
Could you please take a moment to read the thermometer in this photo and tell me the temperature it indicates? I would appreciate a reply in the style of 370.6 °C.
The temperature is 14 °C
